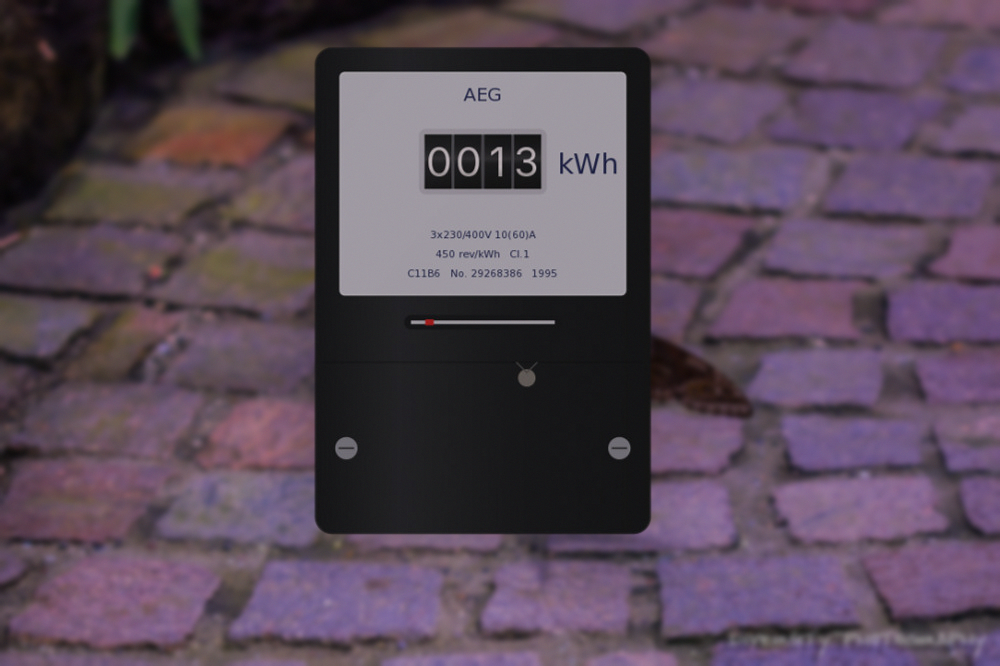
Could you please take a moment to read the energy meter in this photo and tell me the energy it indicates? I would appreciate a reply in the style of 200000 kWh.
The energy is 13 kWh
